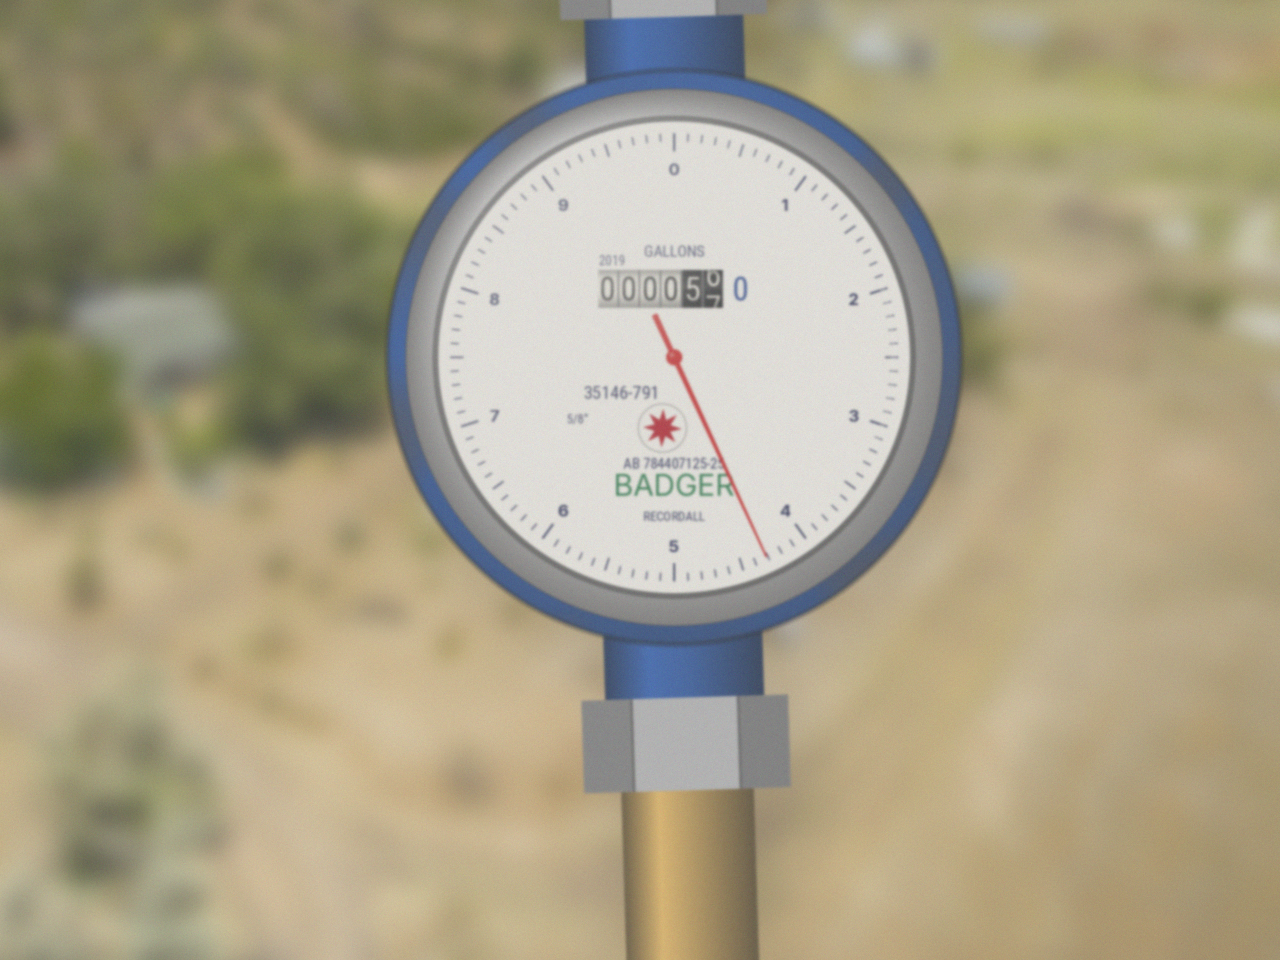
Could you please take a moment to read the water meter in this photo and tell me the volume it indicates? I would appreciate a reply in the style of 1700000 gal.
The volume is 564.3 gal
